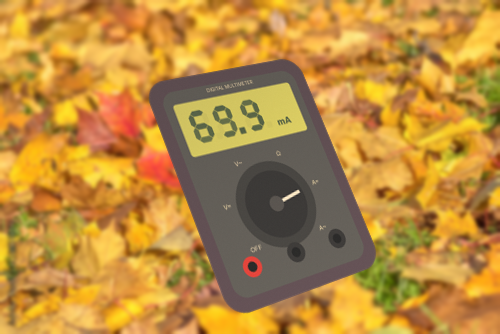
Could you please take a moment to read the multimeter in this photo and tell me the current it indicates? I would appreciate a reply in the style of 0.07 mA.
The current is 69.9 mA
